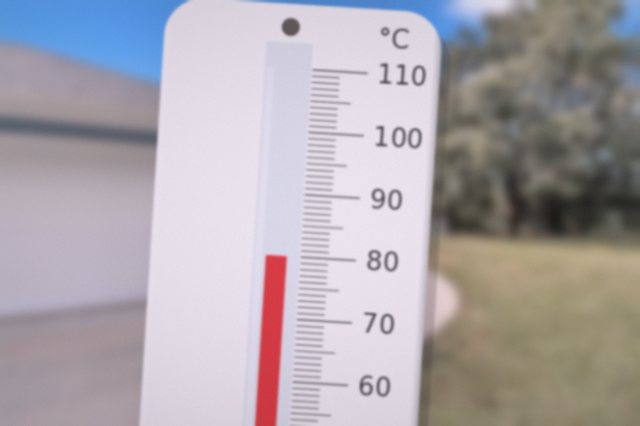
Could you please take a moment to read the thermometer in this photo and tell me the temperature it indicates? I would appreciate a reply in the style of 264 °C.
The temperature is 80 °C
